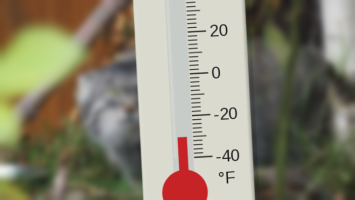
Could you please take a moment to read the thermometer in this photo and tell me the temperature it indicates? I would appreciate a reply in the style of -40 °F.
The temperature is -30 °F
